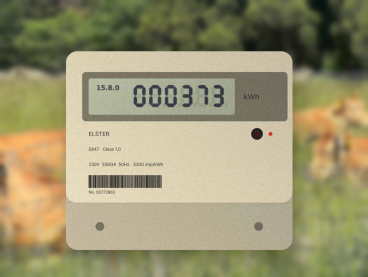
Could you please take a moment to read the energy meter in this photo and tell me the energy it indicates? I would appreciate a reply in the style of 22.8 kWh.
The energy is 373 kWh
